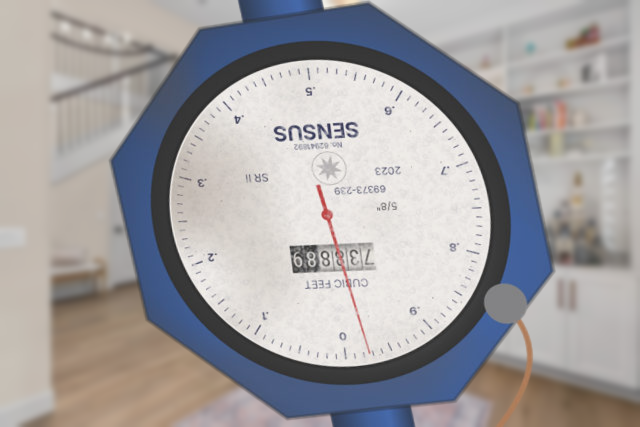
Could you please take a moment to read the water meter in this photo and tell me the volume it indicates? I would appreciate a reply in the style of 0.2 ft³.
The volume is 738888.97 ft³
